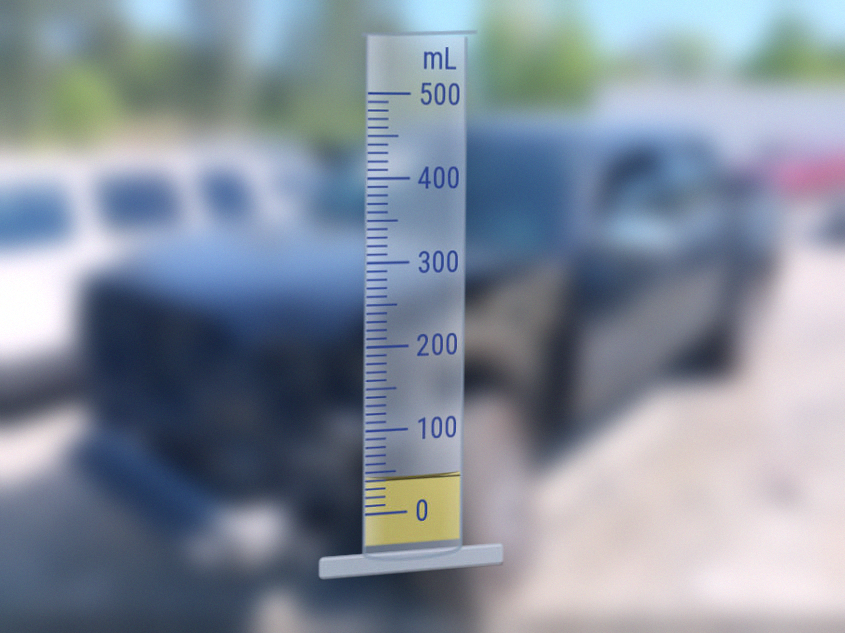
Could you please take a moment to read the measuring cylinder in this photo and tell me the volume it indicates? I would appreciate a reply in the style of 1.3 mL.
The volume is 40 mL
